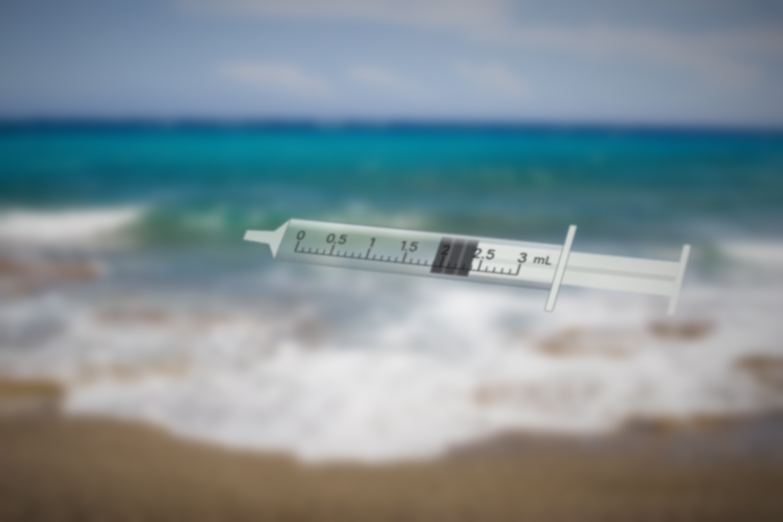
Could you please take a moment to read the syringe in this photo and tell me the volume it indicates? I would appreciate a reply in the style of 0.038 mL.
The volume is 1.9 mL
